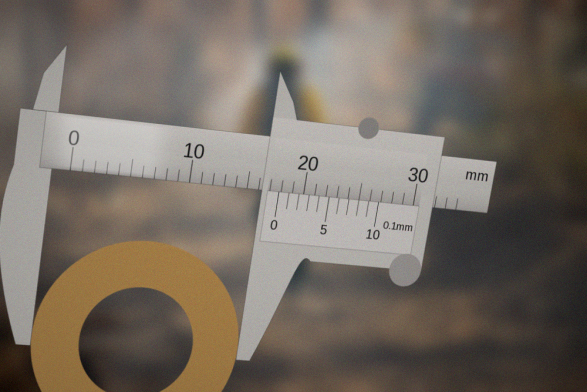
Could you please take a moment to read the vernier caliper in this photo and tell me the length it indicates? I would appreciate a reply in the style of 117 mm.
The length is 17.8 mm
